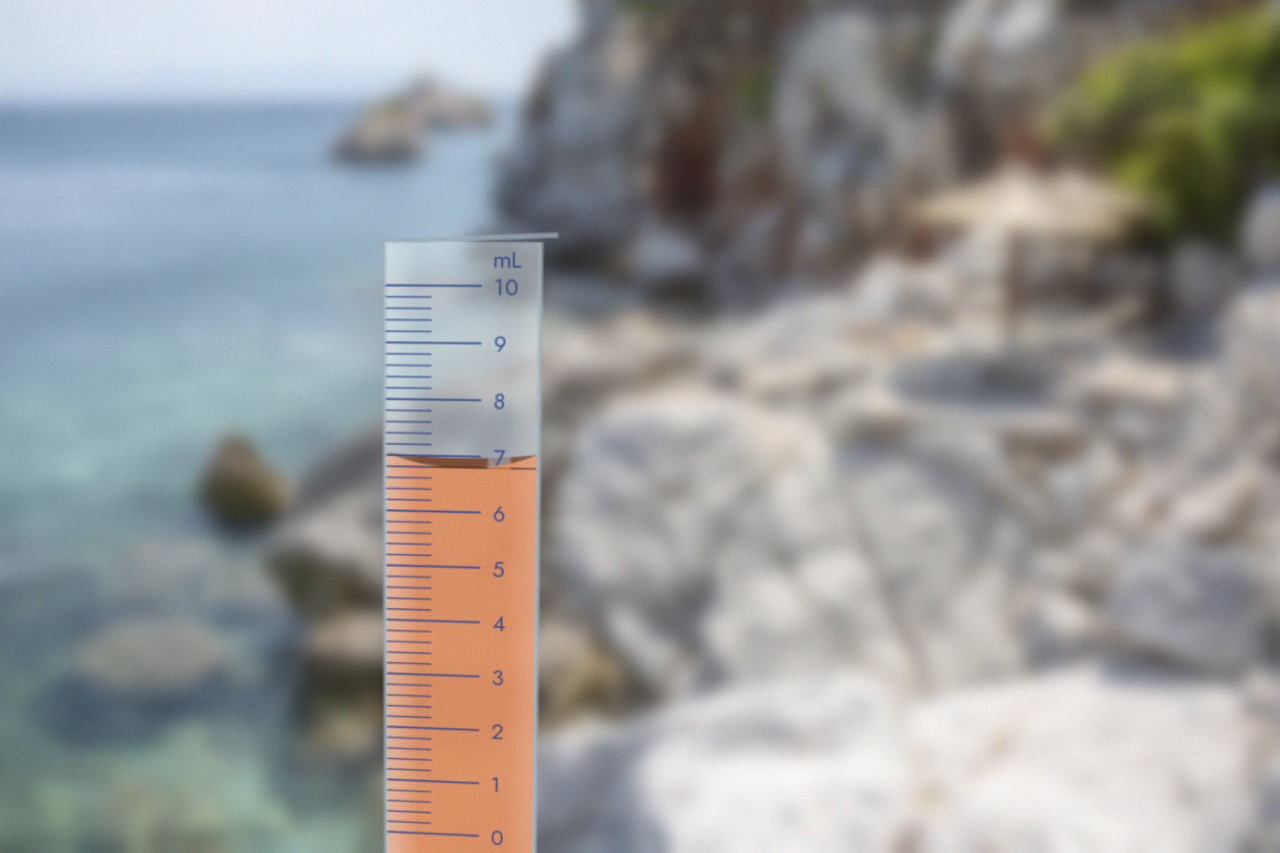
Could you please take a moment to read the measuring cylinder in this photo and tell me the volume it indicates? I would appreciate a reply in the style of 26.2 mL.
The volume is 6.8 mL
